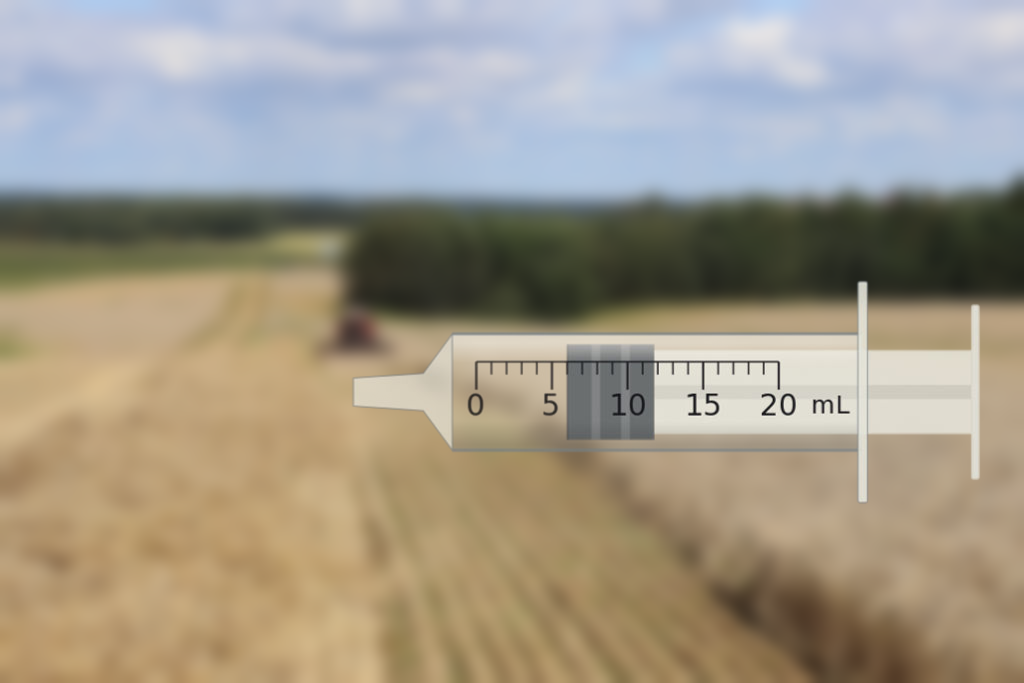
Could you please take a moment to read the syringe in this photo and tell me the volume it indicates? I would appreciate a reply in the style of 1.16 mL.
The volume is 6 mL
